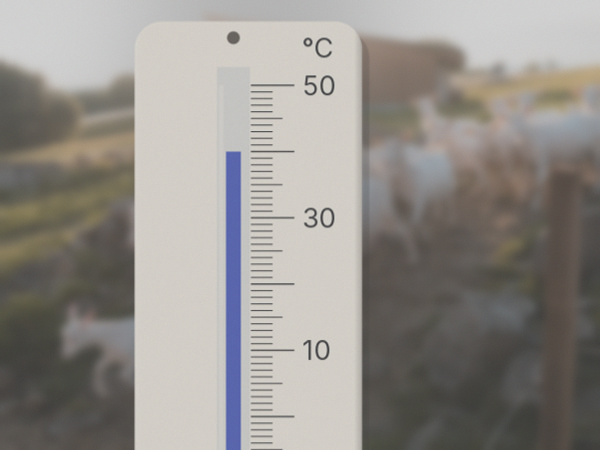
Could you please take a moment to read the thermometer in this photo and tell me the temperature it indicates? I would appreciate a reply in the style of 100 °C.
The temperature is 40 °C
